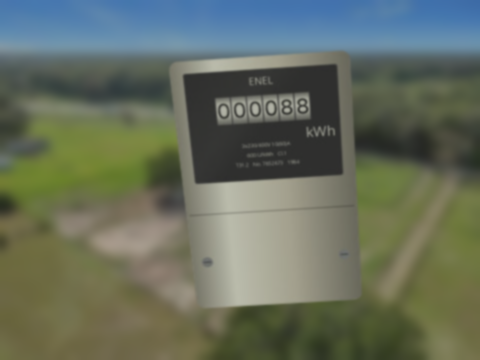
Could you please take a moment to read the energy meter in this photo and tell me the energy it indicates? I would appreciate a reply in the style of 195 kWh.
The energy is 88 kWh
